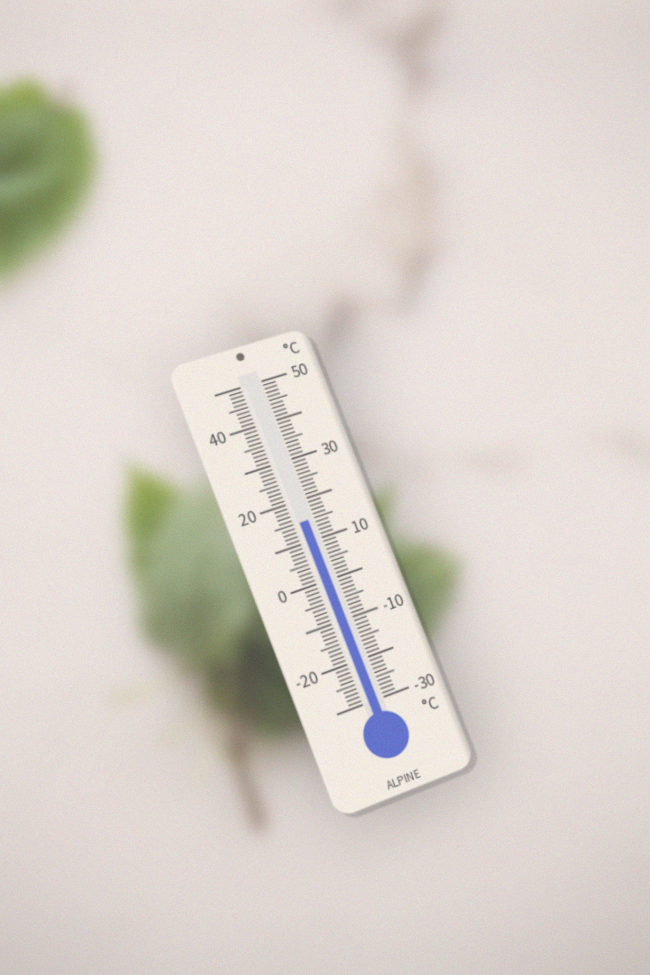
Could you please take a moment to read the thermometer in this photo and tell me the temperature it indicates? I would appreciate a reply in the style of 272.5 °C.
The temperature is 15 °C
